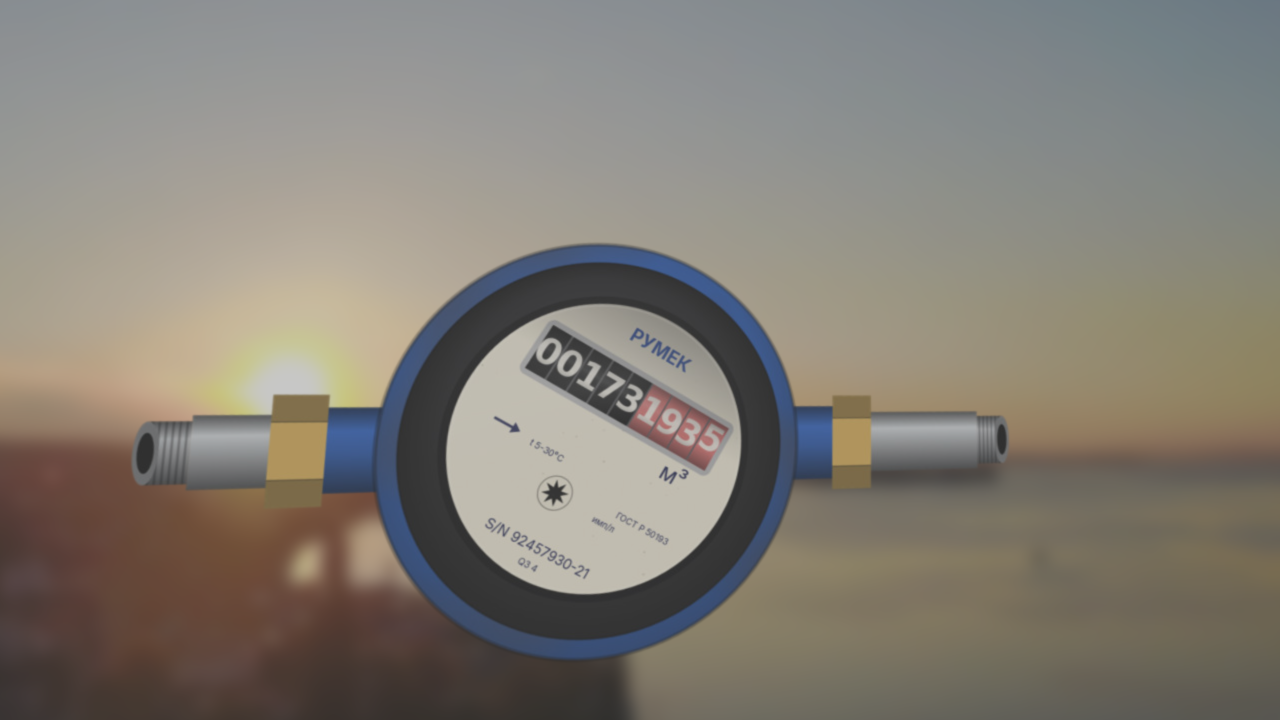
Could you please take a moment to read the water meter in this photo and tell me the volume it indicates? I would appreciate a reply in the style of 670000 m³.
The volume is 173.1935 m³
